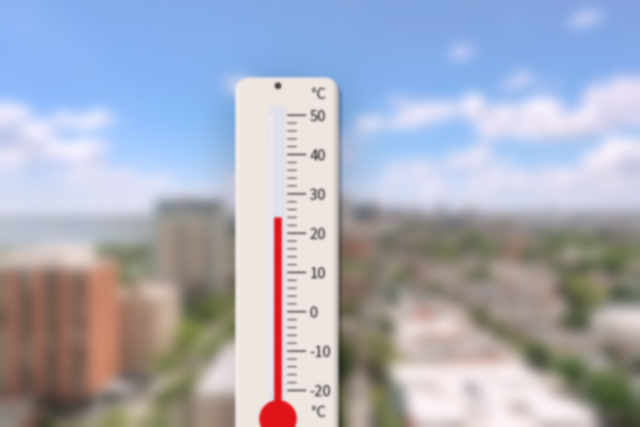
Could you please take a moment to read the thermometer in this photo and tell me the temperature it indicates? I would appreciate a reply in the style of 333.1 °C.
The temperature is 24 °C
